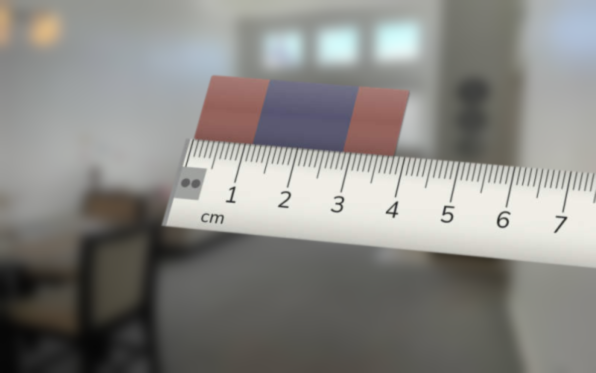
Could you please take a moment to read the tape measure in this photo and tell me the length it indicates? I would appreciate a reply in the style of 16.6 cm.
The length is 3.8 cm
